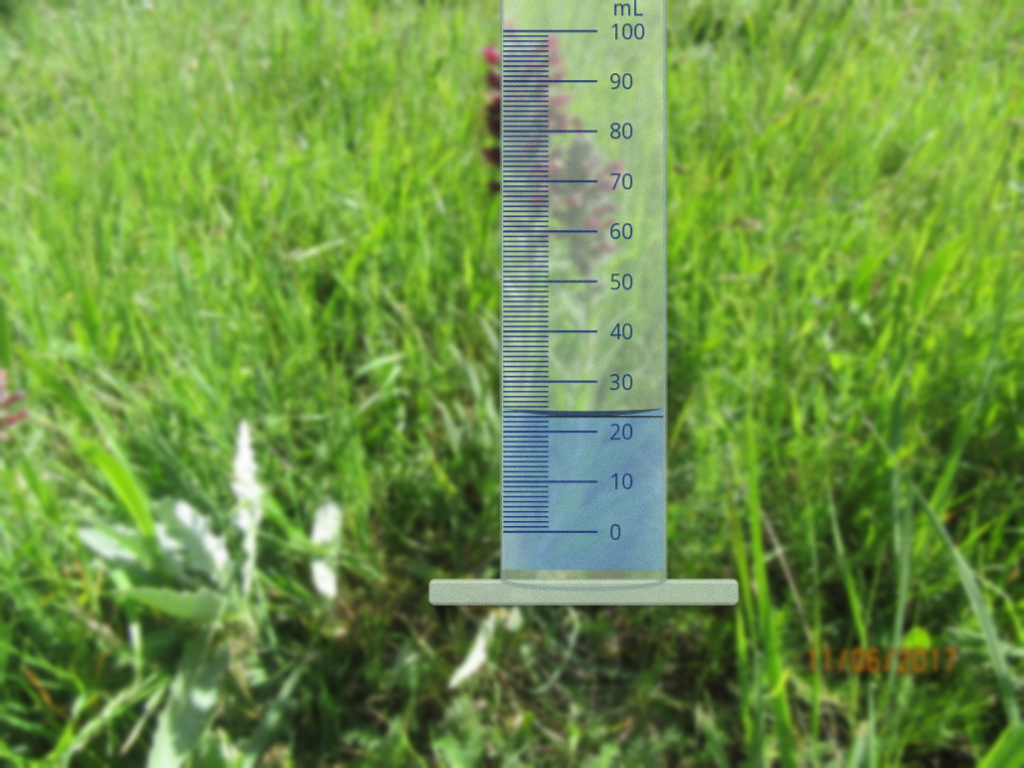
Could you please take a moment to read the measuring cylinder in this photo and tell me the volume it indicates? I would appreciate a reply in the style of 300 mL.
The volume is 23 mL
